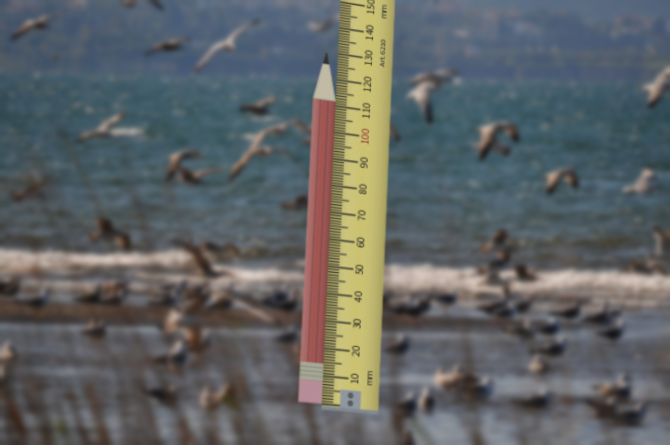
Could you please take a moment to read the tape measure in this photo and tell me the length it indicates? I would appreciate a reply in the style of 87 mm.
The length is 130 mm
